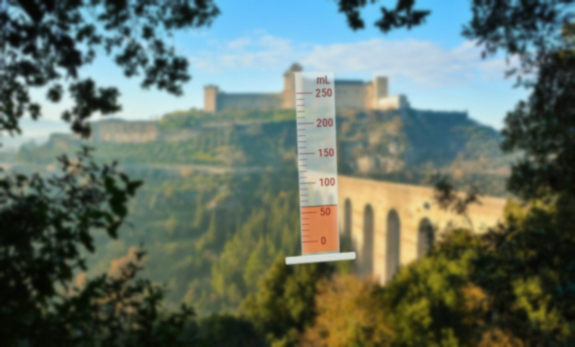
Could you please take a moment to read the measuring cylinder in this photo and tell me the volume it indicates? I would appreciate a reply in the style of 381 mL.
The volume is 60 mL
